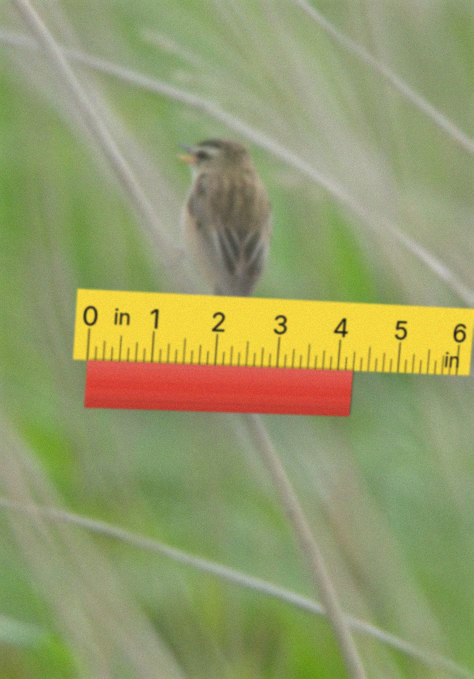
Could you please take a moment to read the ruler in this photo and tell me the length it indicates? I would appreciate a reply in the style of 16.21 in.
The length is 4.25 in
